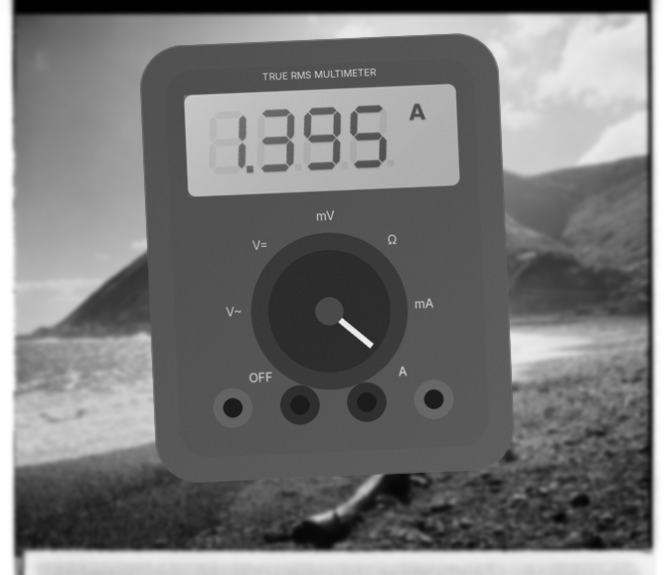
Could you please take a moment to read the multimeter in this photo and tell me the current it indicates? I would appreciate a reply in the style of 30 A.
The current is 1.395 A
